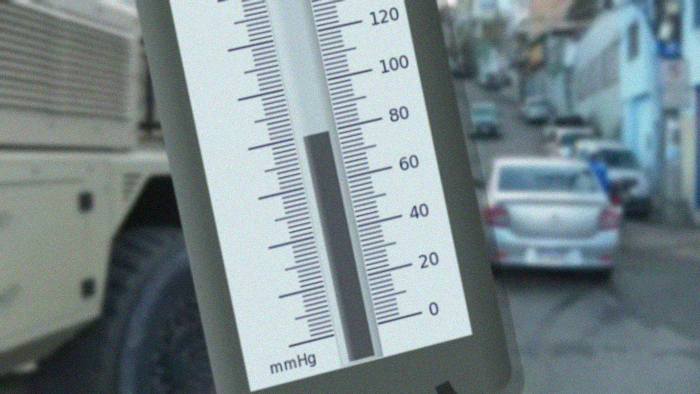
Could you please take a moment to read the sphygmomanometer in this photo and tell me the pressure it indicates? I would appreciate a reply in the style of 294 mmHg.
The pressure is 80 mmHg
